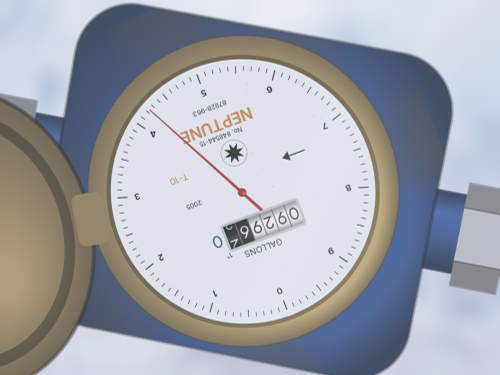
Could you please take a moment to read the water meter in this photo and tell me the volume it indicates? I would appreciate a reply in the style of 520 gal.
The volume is 929624.2 gal
